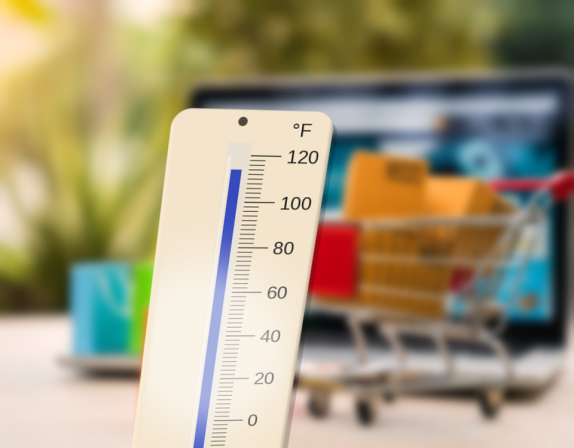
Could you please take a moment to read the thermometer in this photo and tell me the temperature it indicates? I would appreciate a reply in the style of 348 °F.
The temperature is 114 °F
